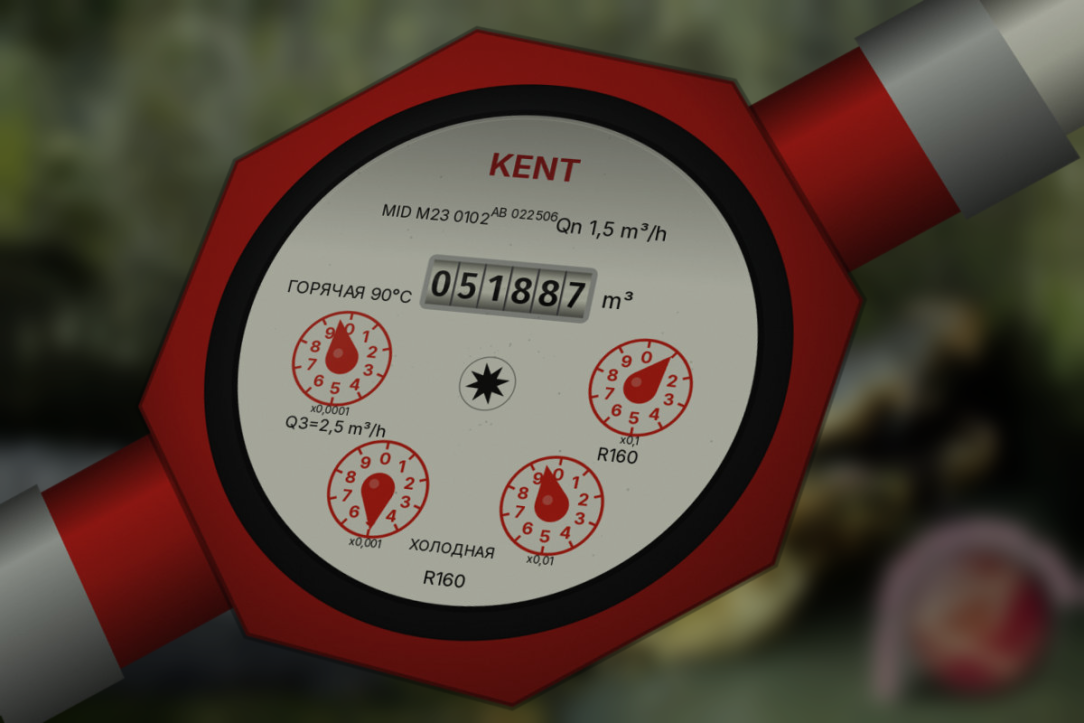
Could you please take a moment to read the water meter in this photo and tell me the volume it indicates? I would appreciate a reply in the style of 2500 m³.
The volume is 51887.0949 m³
